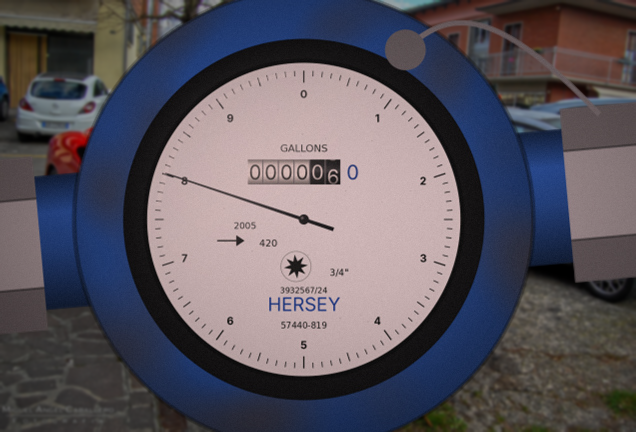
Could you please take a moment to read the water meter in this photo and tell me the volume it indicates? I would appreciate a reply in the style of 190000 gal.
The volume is 58.0 gal
